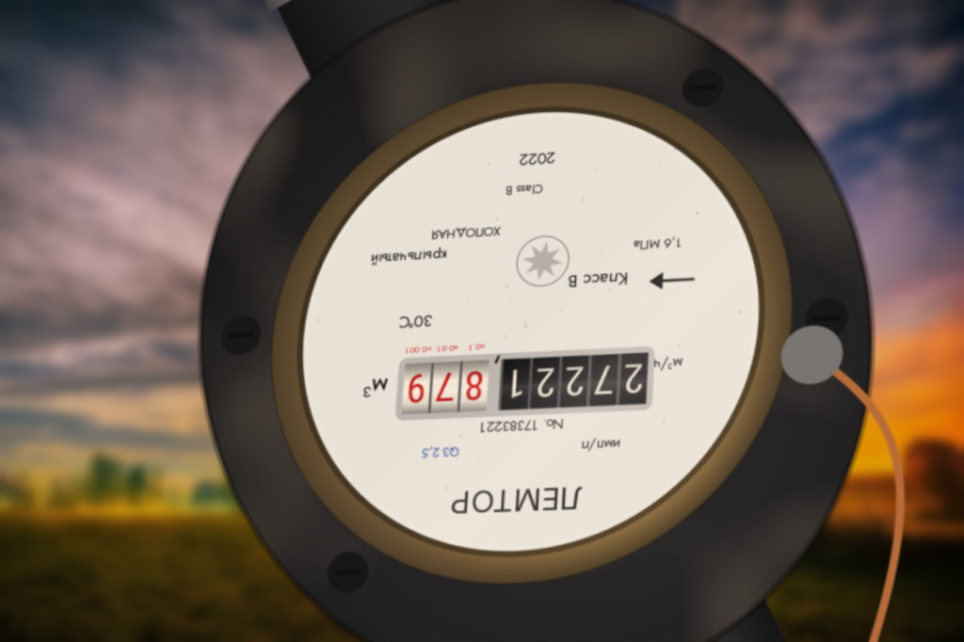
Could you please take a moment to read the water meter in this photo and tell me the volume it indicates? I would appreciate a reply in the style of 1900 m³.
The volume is 27221.879 m³
